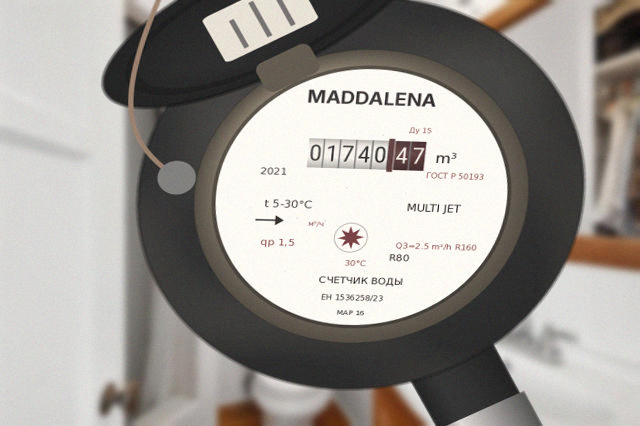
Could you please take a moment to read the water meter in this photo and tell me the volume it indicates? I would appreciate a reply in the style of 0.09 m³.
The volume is 1740.47 m³
